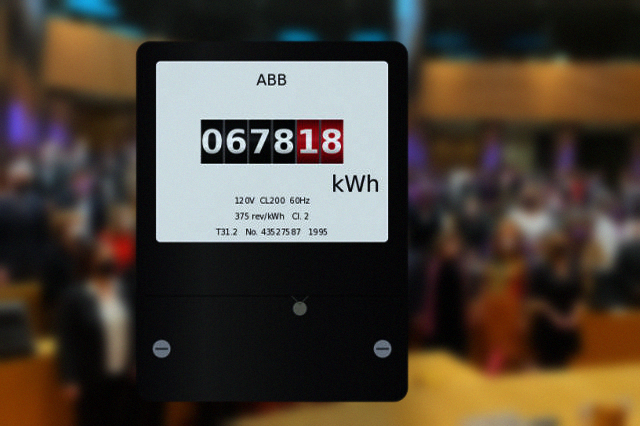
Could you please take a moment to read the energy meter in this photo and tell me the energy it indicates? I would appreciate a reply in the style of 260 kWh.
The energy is 678.18 kWh
